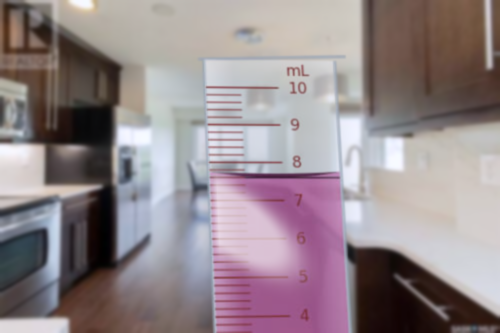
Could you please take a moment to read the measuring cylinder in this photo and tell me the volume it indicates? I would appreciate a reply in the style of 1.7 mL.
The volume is 7.6 mL
